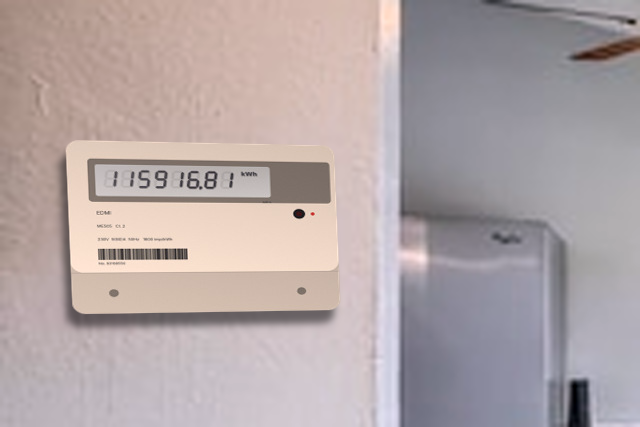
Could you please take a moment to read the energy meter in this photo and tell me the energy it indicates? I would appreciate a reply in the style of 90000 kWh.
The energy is 115916.81 kWh
